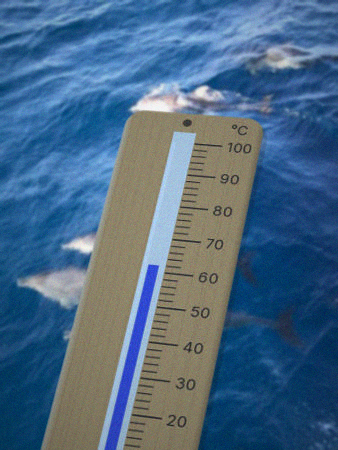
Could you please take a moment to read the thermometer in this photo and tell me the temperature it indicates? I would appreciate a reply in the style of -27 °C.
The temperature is 62 °C
